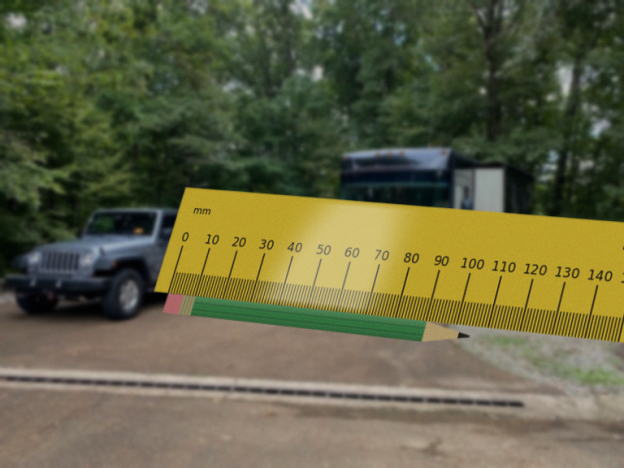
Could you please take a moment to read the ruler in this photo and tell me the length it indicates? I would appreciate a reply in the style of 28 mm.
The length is 105 mm
